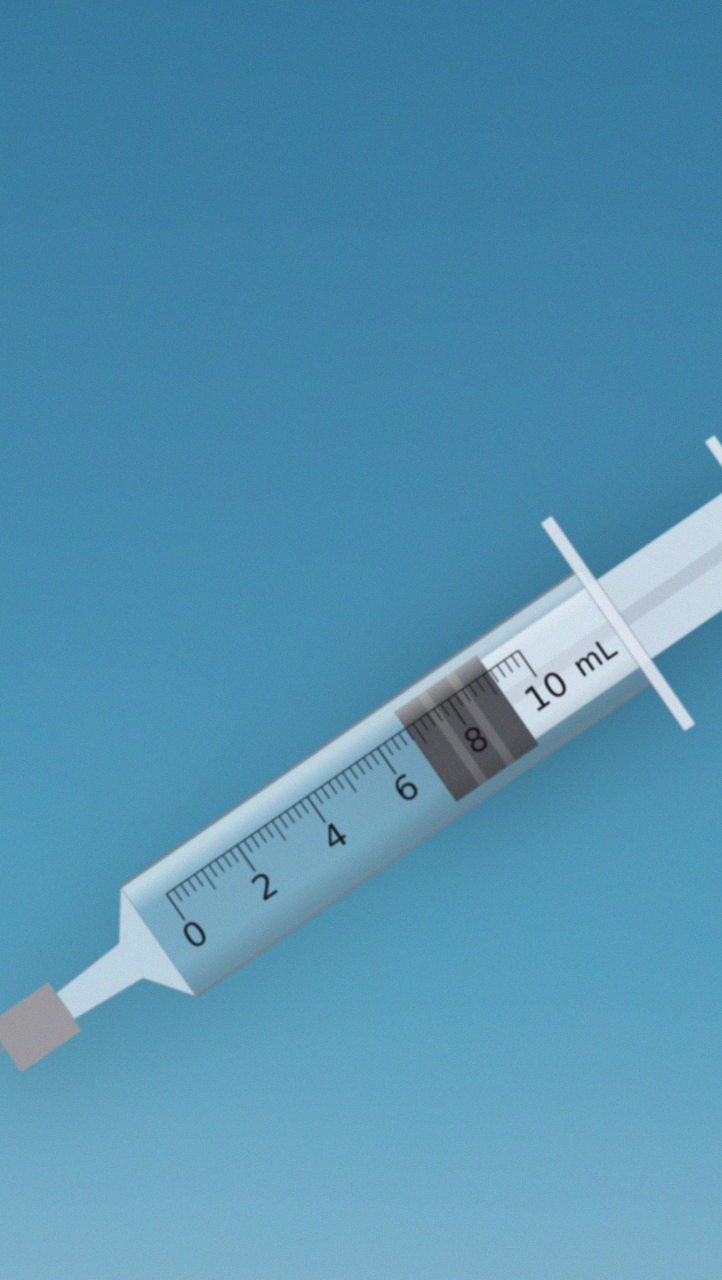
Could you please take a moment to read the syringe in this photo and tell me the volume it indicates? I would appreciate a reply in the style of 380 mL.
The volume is 6.8 mL
